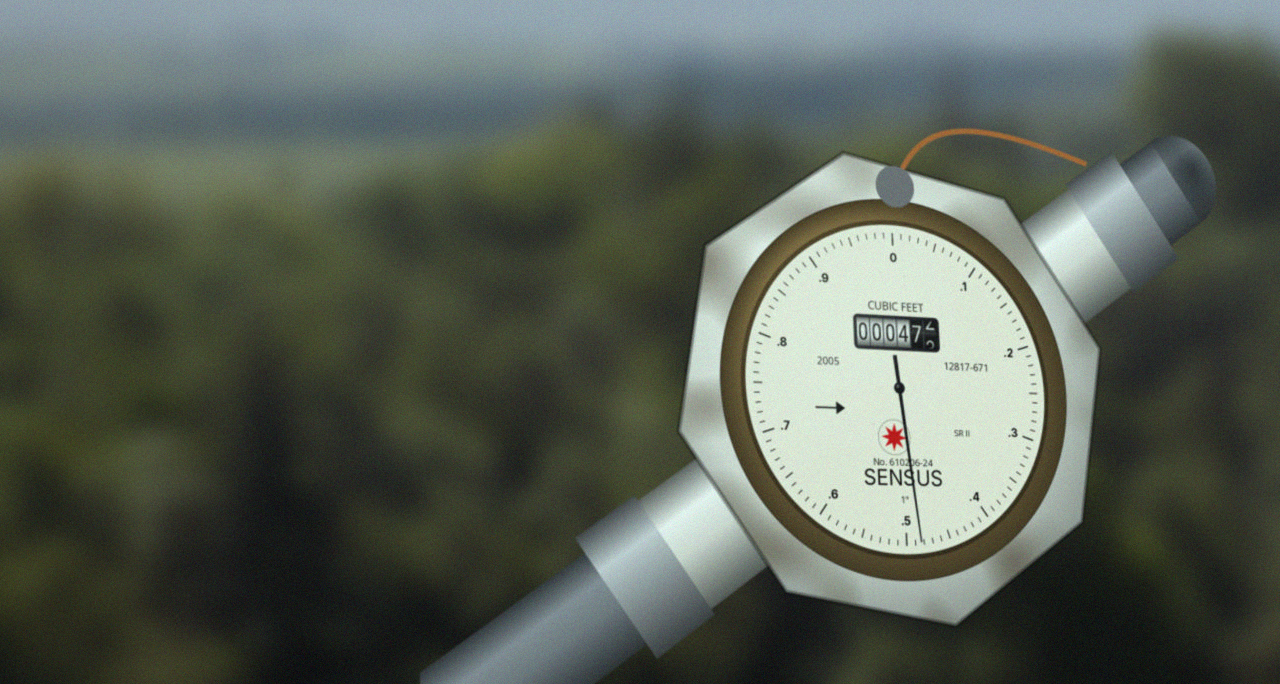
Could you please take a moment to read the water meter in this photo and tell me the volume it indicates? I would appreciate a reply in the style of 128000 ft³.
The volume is 472.48 ft³
